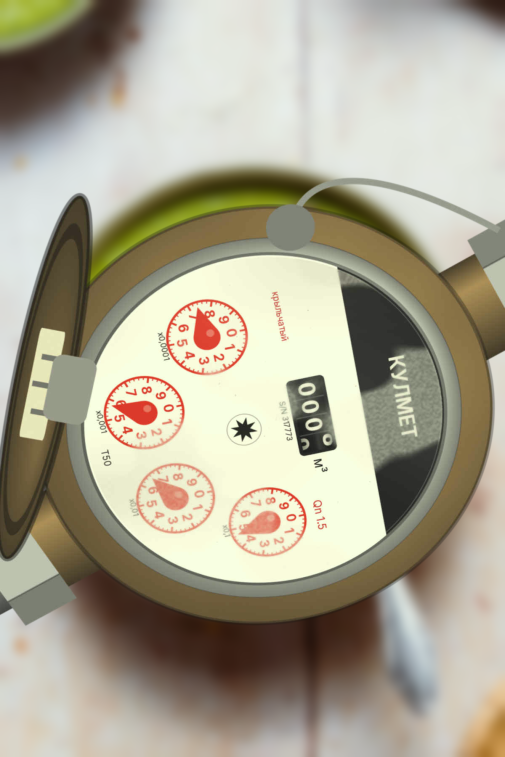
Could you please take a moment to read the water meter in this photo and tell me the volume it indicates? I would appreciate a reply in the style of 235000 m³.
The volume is 8.4657 m³
